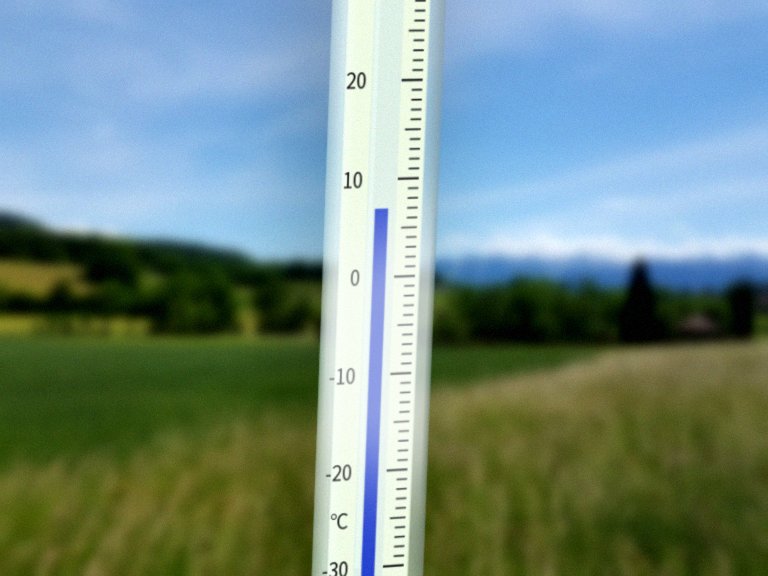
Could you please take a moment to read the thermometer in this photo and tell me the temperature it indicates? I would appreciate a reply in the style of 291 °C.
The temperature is 7 °C
